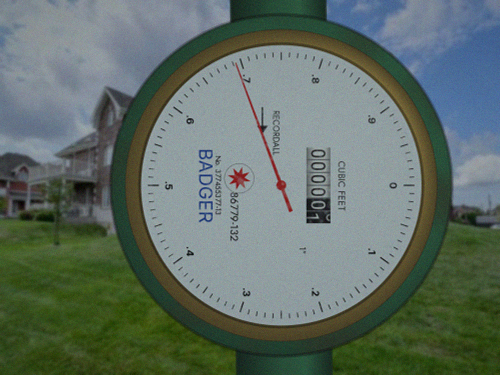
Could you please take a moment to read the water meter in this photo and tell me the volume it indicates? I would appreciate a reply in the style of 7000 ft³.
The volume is 0.69 ft³
